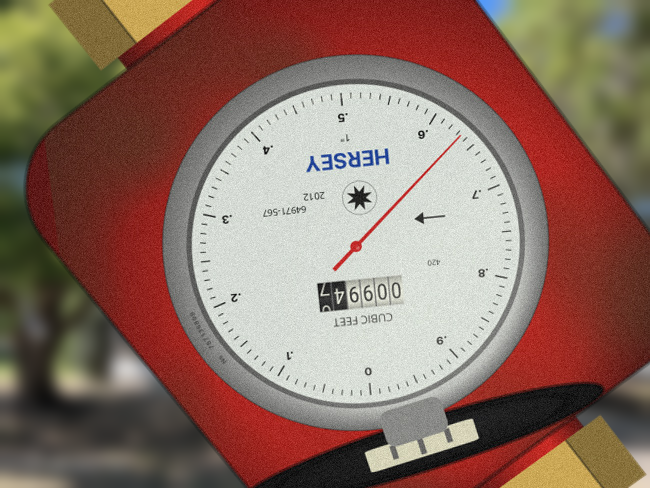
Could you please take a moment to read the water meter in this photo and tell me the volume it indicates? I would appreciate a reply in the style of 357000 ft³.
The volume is 9946.63 ft³
